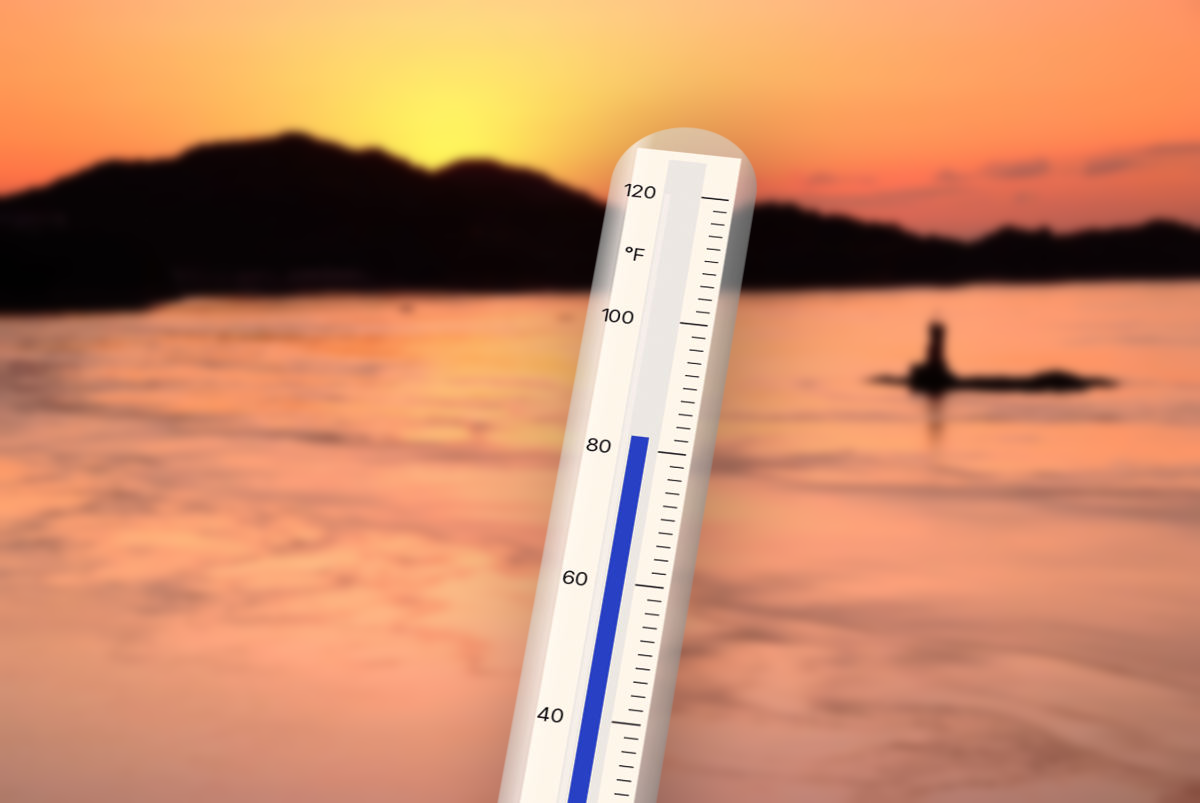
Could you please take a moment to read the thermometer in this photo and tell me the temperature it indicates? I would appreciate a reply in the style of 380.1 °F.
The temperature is 82 °F
